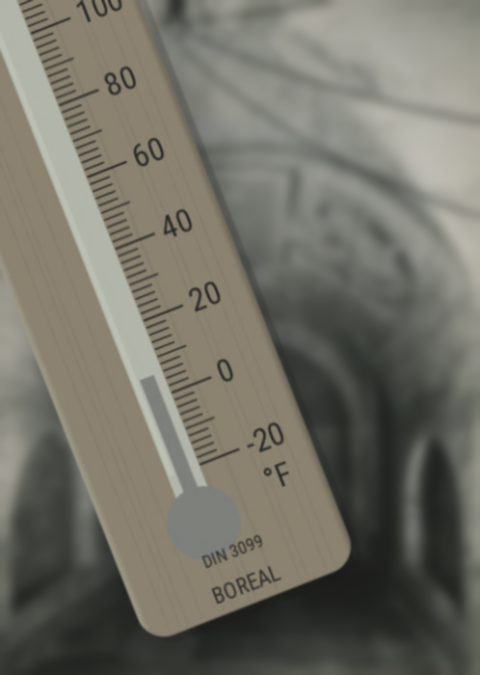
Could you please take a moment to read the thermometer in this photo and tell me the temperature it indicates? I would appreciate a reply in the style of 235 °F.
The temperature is 6 °F
